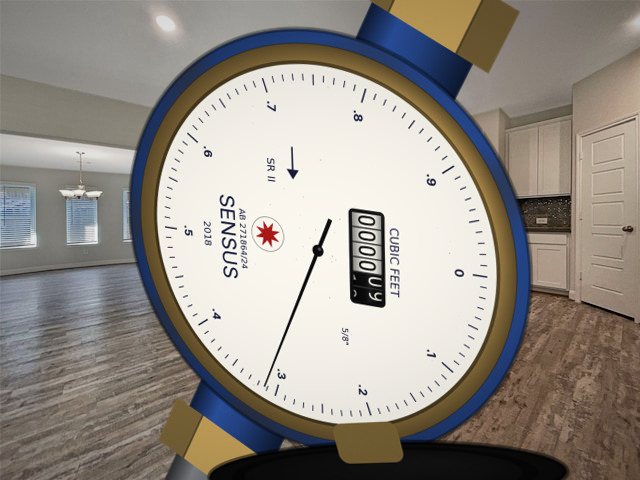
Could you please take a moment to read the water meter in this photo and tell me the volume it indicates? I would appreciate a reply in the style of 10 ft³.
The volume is 9.31 ft³
